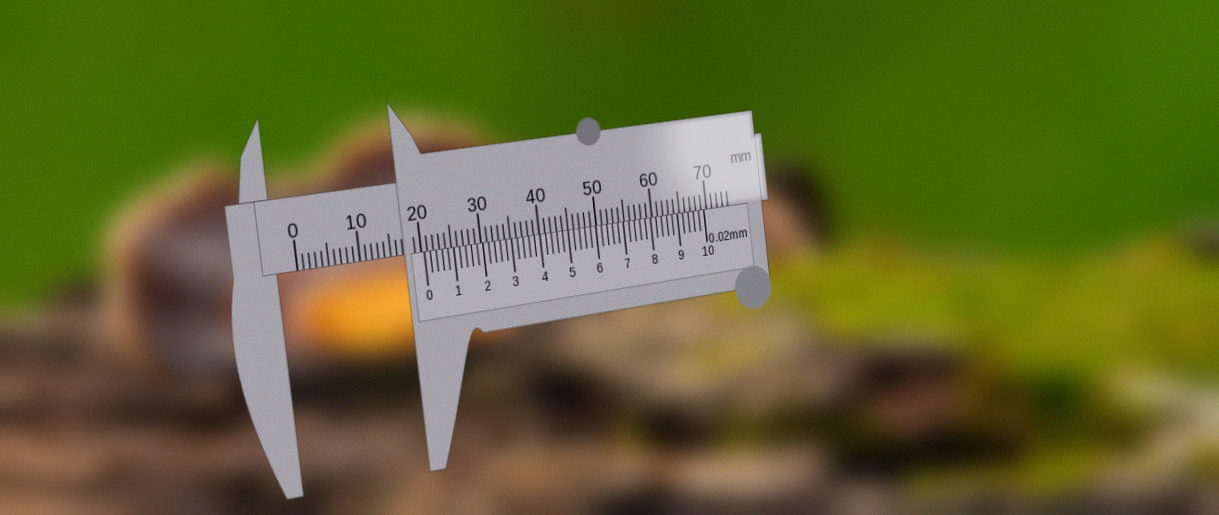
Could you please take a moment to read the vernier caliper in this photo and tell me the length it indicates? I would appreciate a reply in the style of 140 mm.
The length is 20.5 mm
